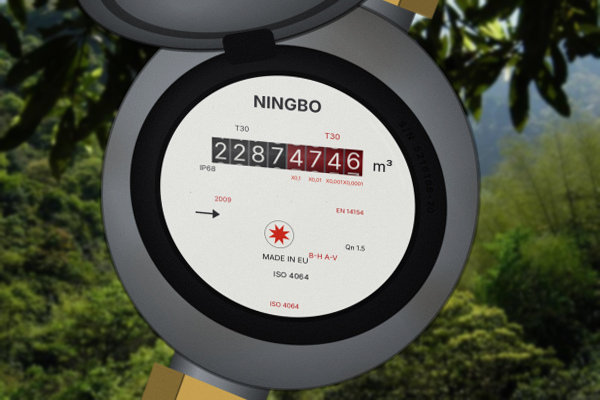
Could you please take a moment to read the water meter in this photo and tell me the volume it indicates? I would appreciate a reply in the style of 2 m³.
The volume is 2287.4746 m³
